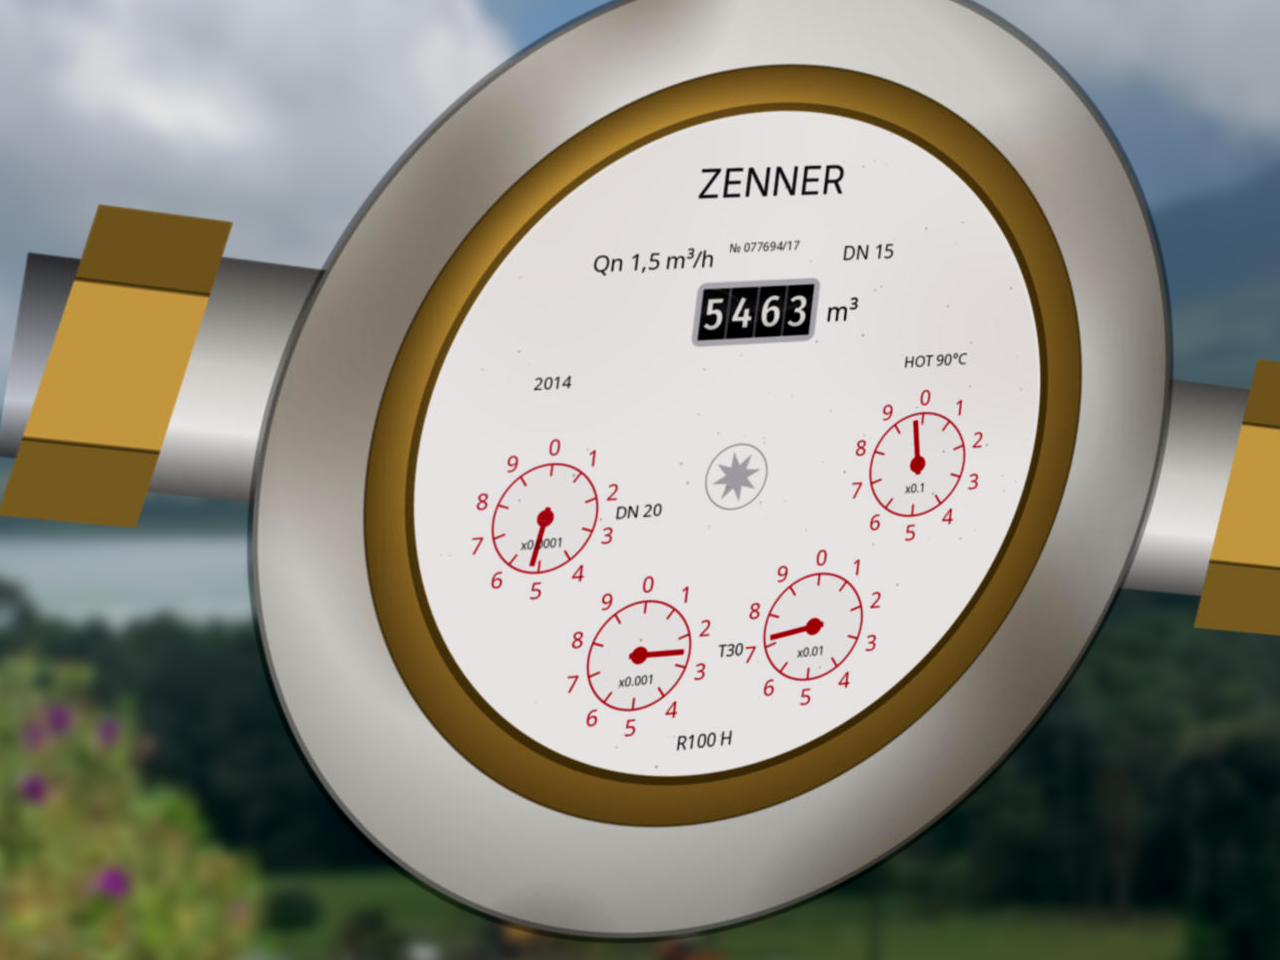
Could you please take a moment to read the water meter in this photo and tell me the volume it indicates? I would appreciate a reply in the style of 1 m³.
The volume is 5462.9725 m³
